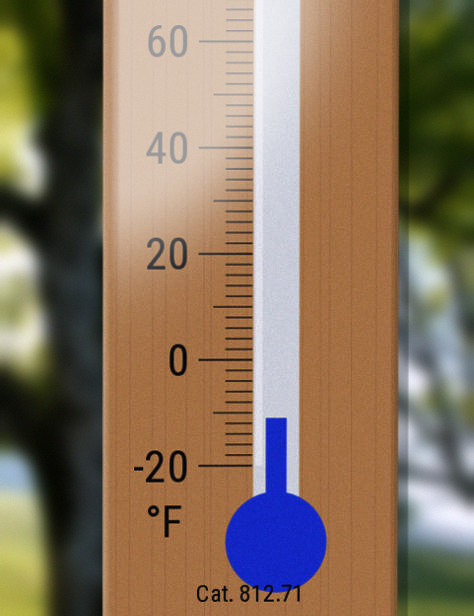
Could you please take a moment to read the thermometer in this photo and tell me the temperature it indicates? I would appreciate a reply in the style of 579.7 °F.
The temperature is -11 °F
